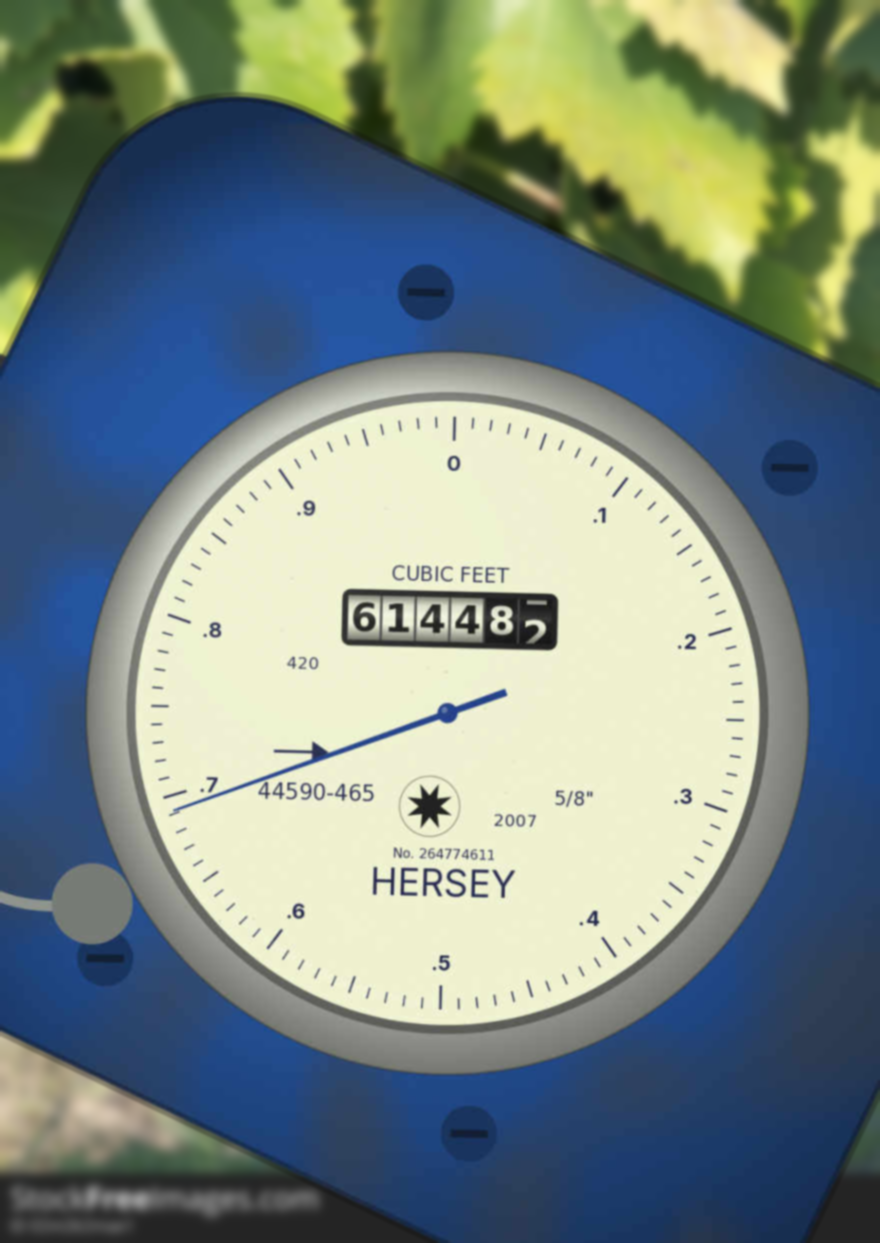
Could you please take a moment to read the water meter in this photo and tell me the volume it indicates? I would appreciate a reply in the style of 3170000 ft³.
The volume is 614481.69 ft³
